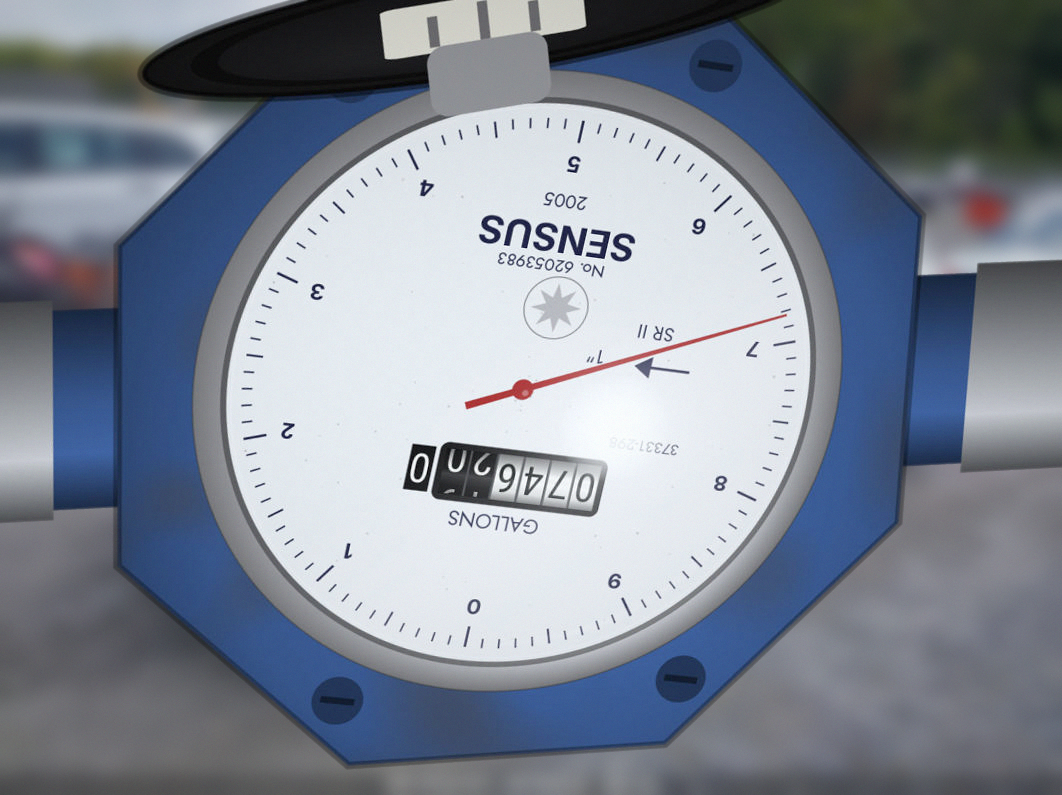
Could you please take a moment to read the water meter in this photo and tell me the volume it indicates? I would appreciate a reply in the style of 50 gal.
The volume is 746196.8 gal
